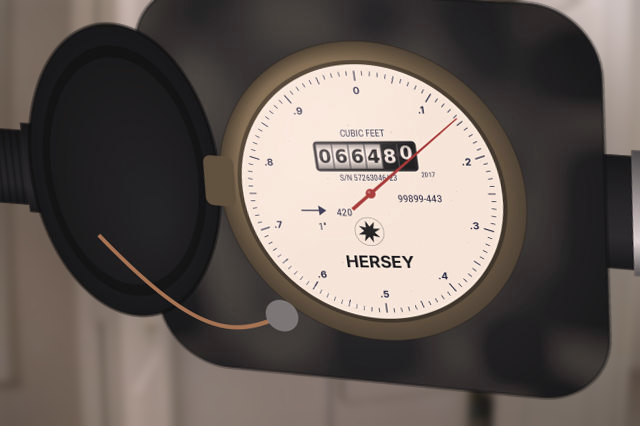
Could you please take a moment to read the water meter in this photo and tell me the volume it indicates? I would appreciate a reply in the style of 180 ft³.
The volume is 66480.14 ft³
